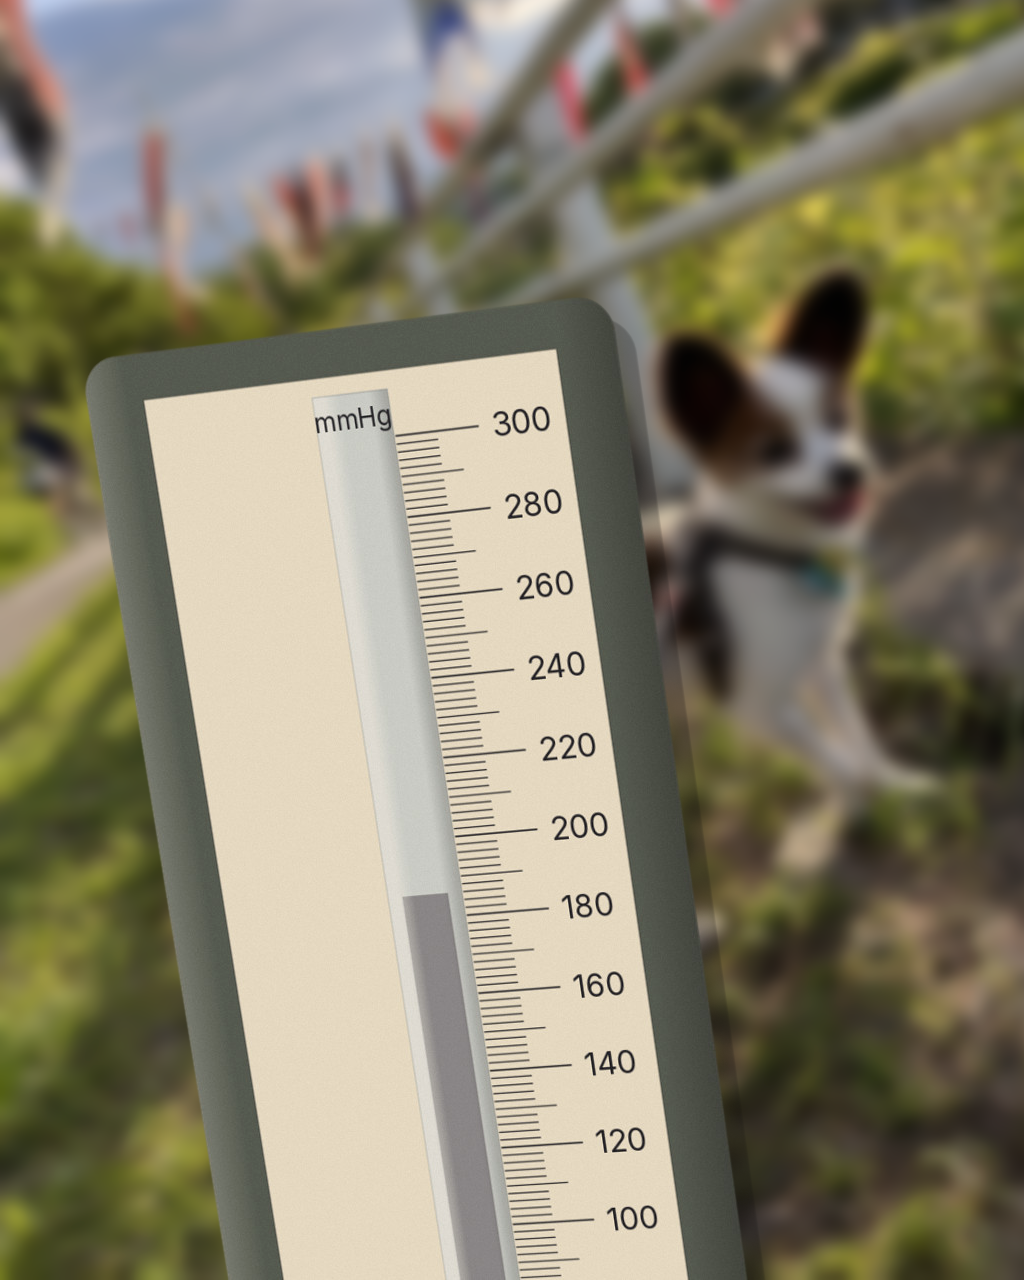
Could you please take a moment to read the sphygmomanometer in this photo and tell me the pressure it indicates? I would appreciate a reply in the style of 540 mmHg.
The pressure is 186 mmHg
